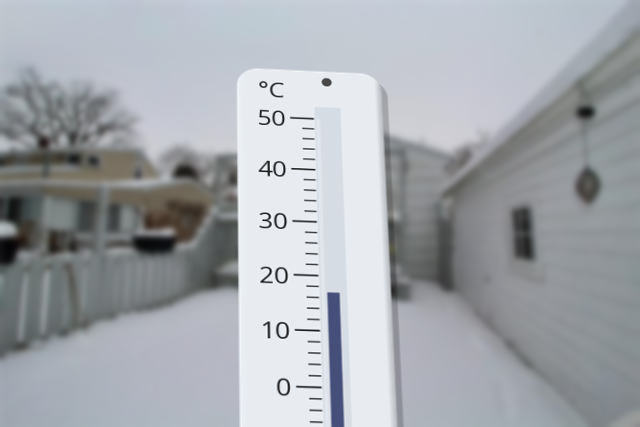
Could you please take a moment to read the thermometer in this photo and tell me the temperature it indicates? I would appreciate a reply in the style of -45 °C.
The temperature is 17 °C
